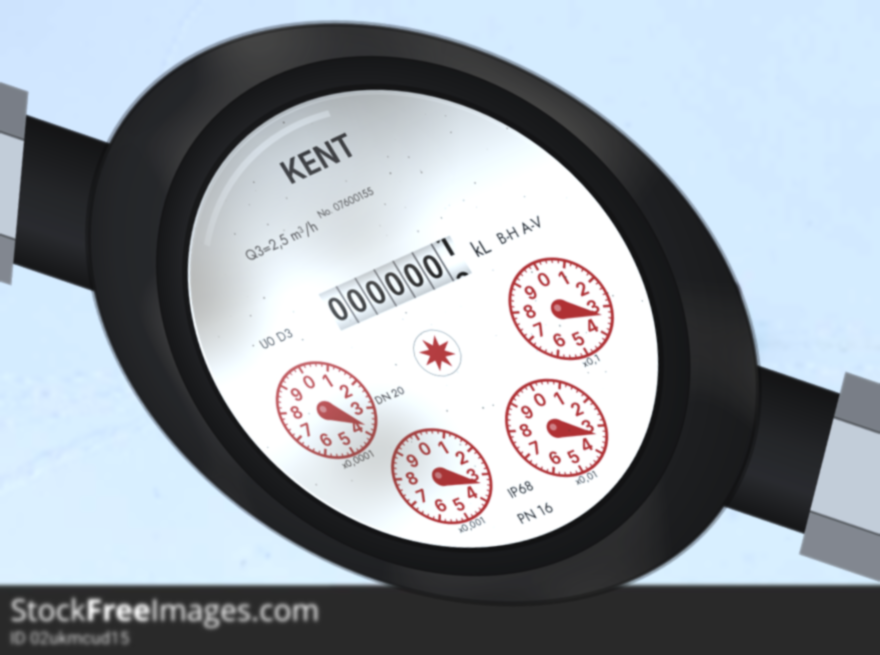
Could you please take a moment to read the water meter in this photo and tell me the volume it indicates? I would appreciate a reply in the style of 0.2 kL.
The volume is 1.3333 kL
